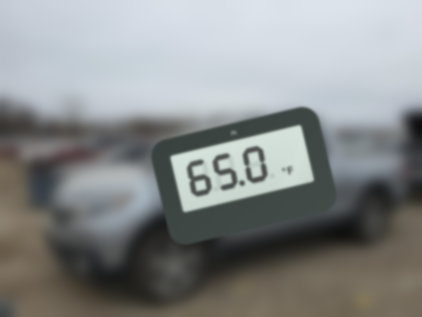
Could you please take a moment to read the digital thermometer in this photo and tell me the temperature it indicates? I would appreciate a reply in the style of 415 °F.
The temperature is 65.0 °F
